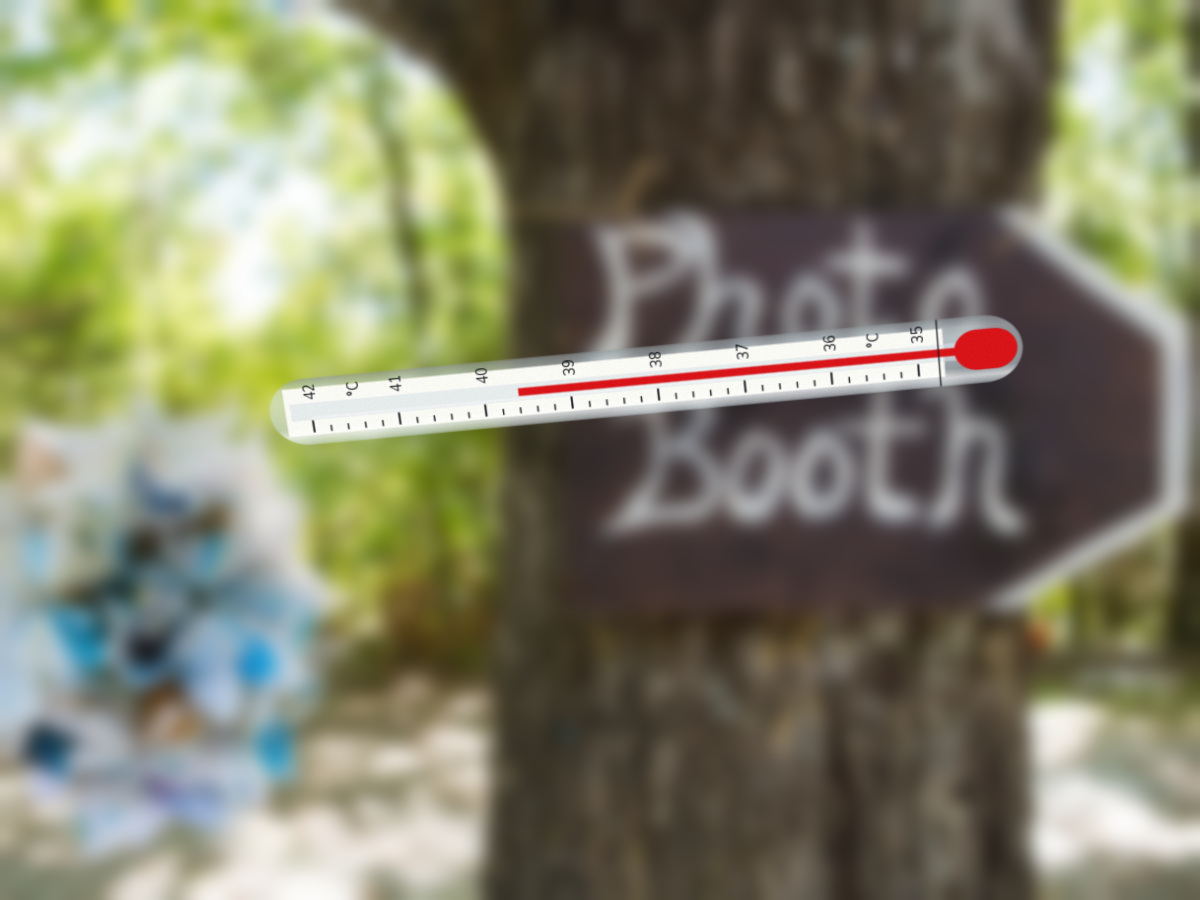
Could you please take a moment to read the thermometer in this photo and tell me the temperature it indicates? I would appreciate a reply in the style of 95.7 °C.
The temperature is 39.6 °C
